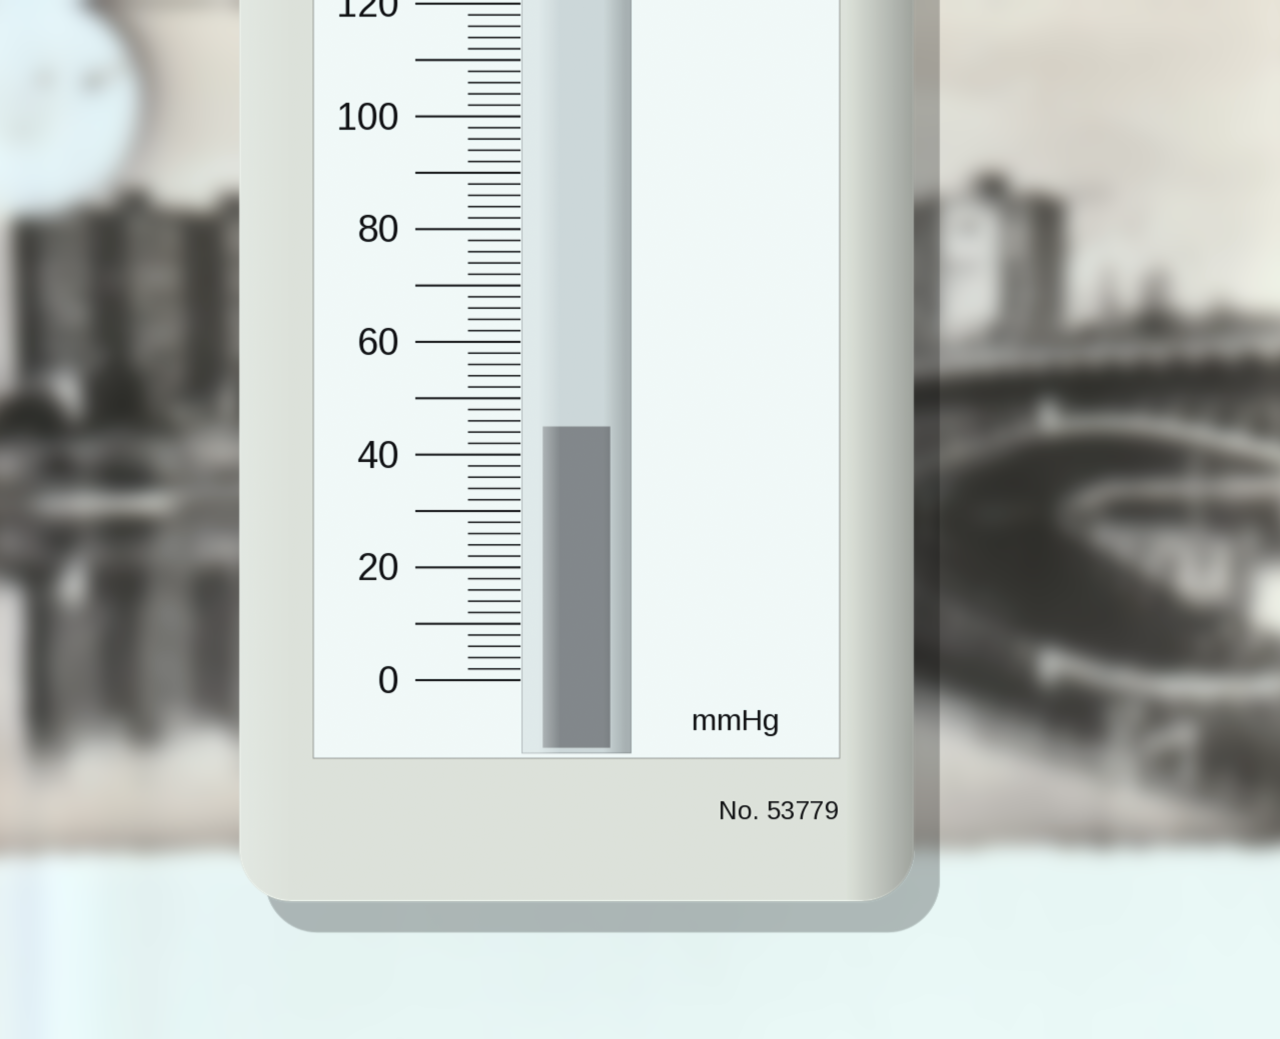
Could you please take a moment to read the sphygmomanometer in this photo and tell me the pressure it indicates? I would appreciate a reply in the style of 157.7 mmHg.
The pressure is 45 mmHg
